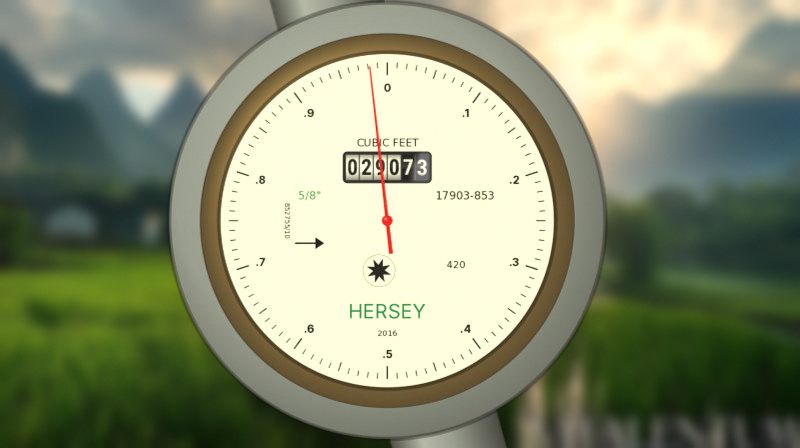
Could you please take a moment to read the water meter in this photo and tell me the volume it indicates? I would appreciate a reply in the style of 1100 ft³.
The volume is 29072.98 ft³
